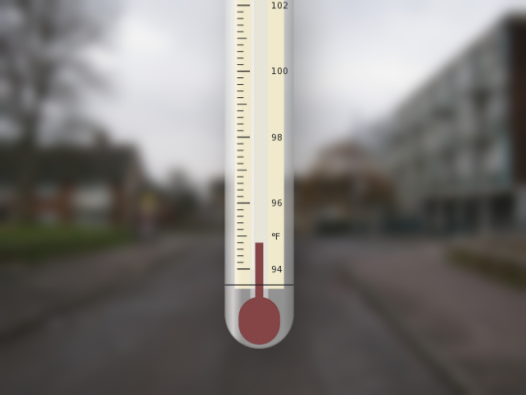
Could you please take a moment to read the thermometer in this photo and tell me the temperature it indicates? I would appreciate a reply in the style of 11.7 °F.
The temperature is 94.8 °F
